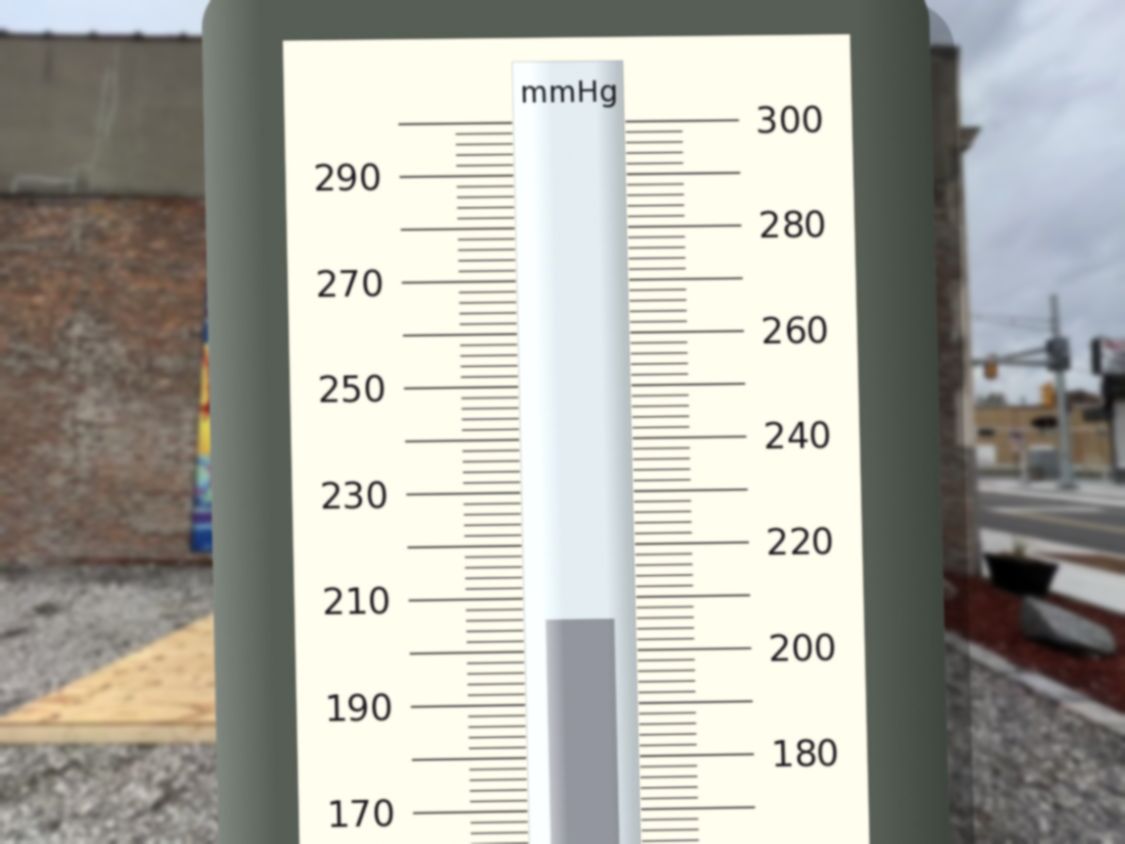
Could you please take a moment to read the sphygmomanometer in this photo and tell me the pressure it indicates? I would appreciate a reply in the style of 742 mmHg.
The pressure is 206 mmHg
